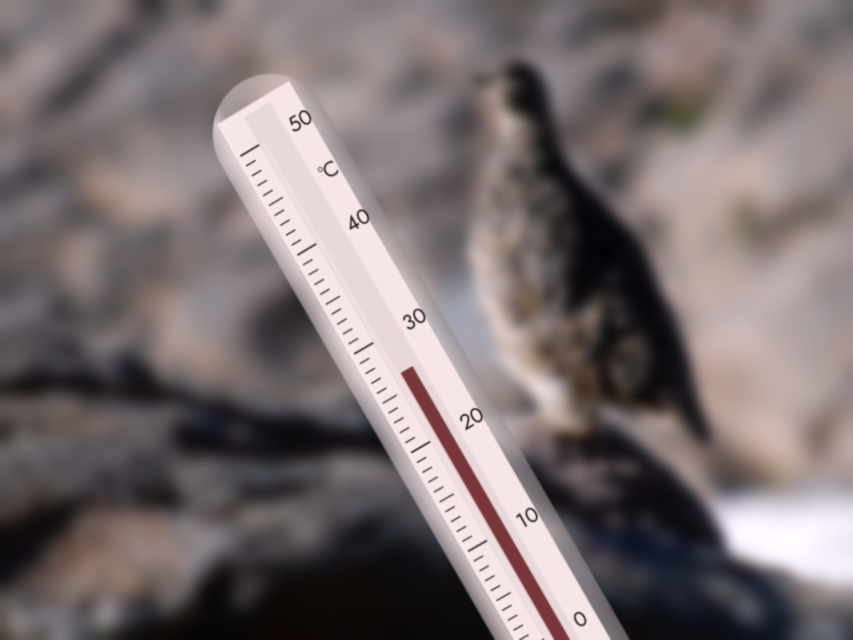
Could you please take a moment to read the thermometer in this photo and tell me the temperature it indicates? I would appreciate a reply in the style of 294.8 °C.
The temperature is 26.5 °C
